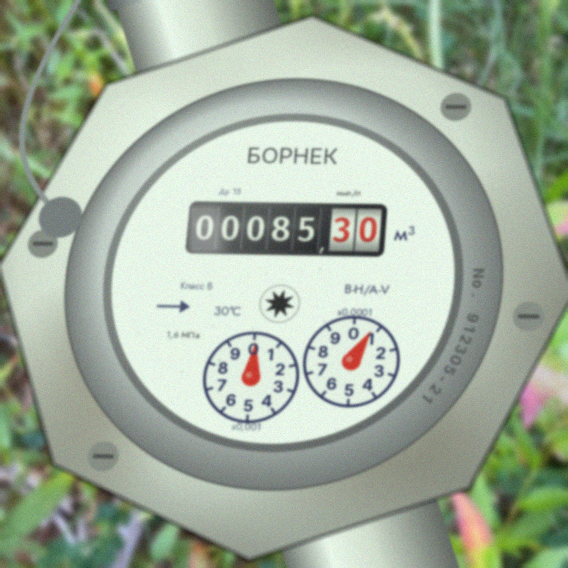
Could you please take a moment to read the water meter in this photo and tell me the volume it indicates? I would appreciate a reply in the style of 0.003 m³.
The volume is 85.3000 m³
